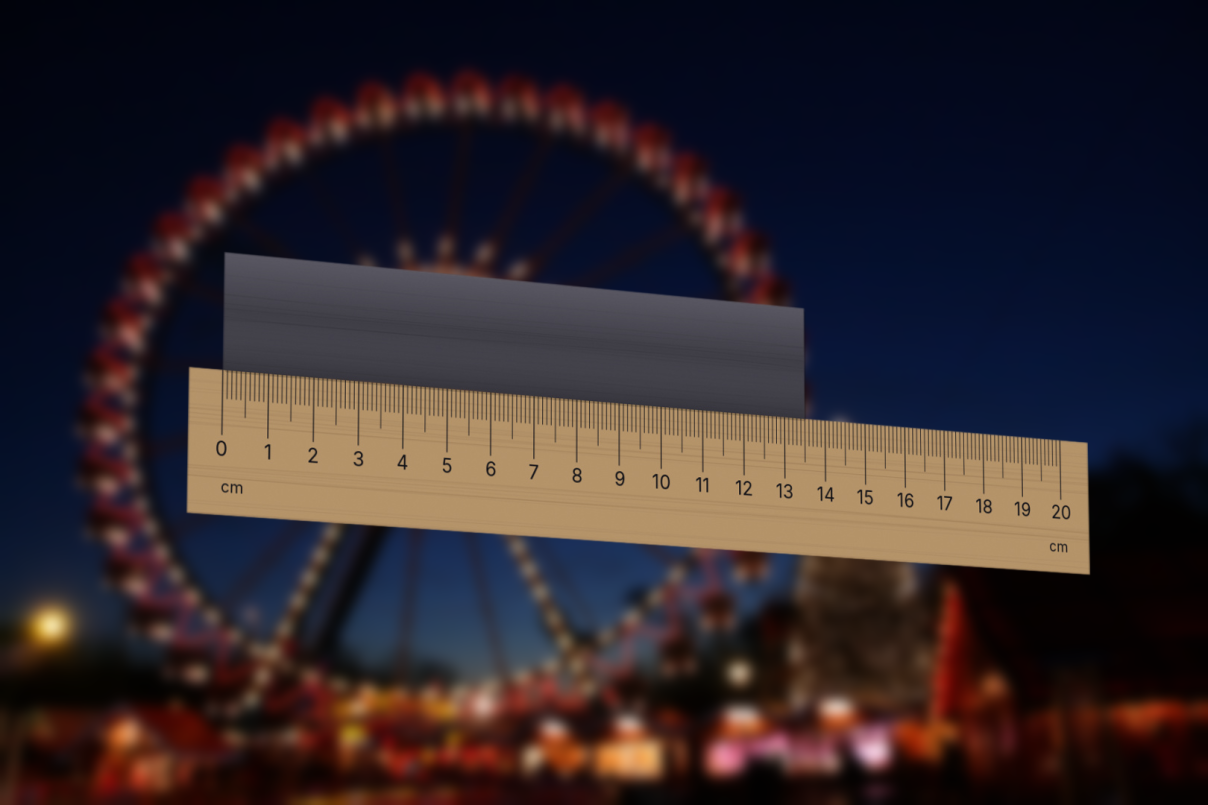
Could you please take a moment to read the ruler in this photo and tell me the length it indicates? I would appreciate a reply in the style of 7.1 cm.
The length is 13.5 cm
